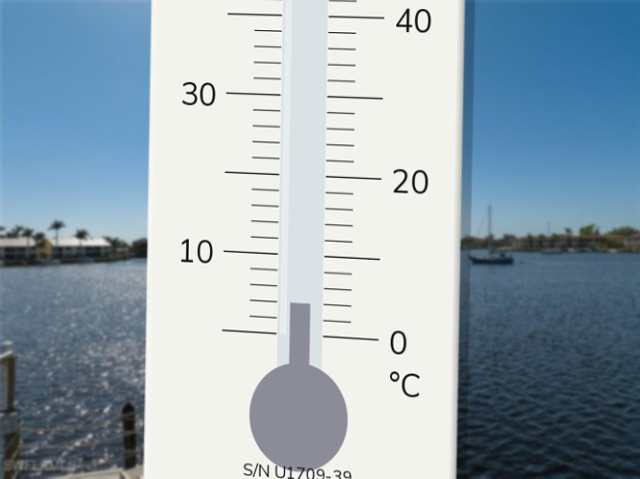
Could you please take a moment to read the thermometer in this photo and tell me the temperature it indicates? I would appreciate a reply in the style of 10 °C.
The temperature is 4 °C
